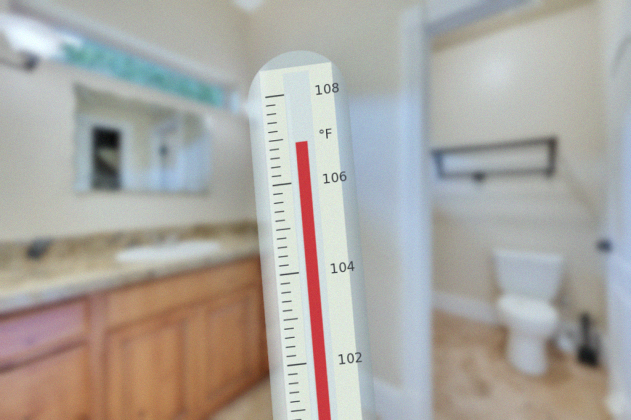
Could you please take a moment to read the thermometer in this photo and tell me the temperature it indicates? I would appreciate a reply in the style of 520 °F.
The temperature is 106.9 °F
